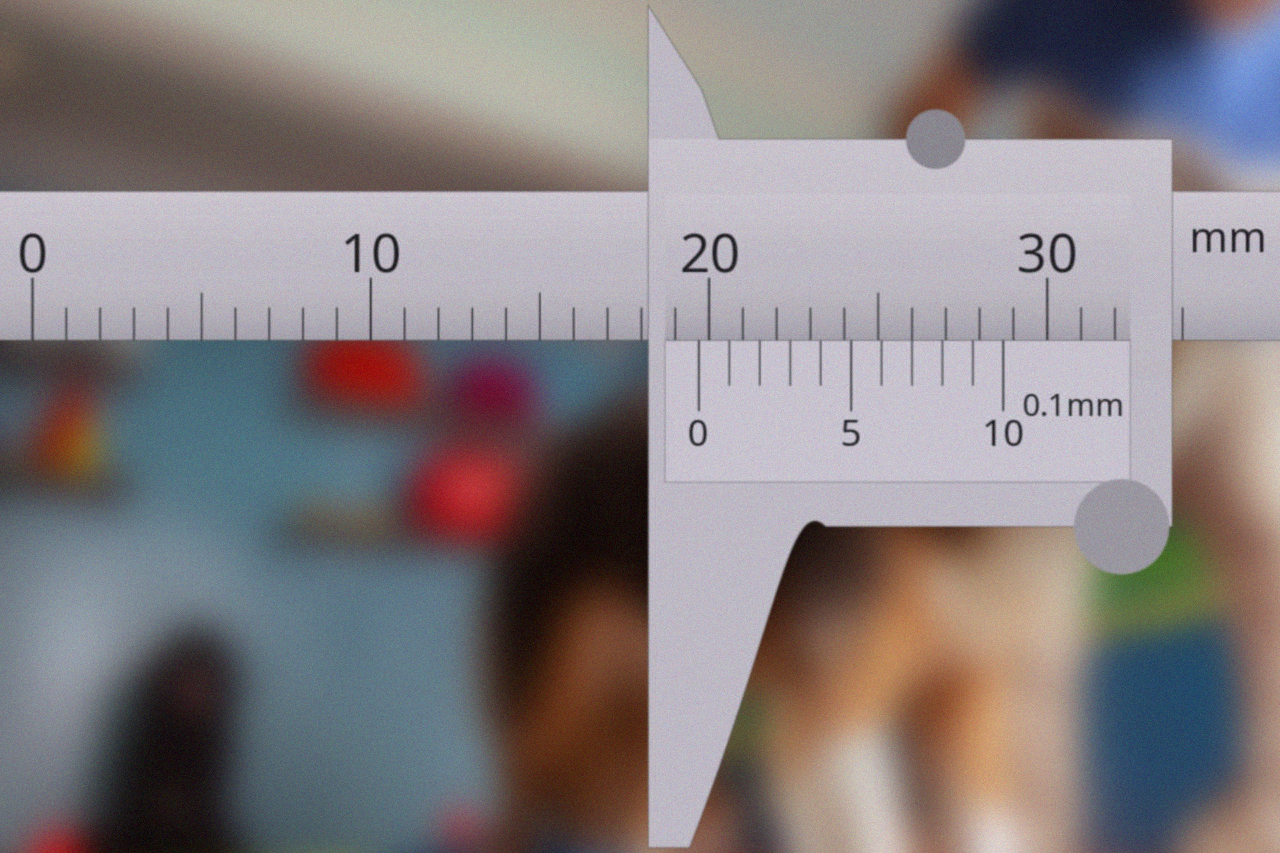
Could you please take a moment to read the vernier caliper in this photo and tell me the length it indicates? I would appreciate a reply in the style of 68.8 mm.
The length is 19.7 mm
